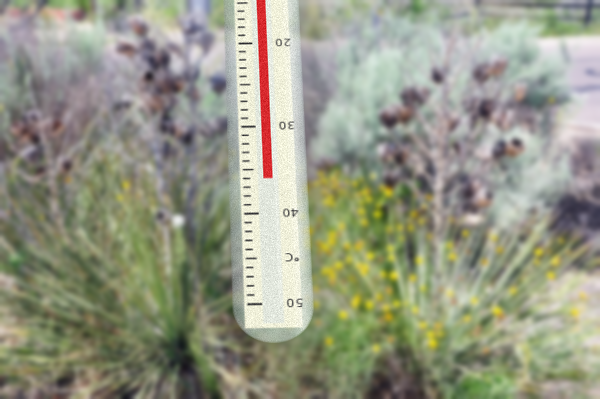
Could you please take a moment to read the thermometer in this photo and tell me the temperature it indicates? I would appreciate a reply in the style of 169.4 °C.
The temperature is 36 °C
